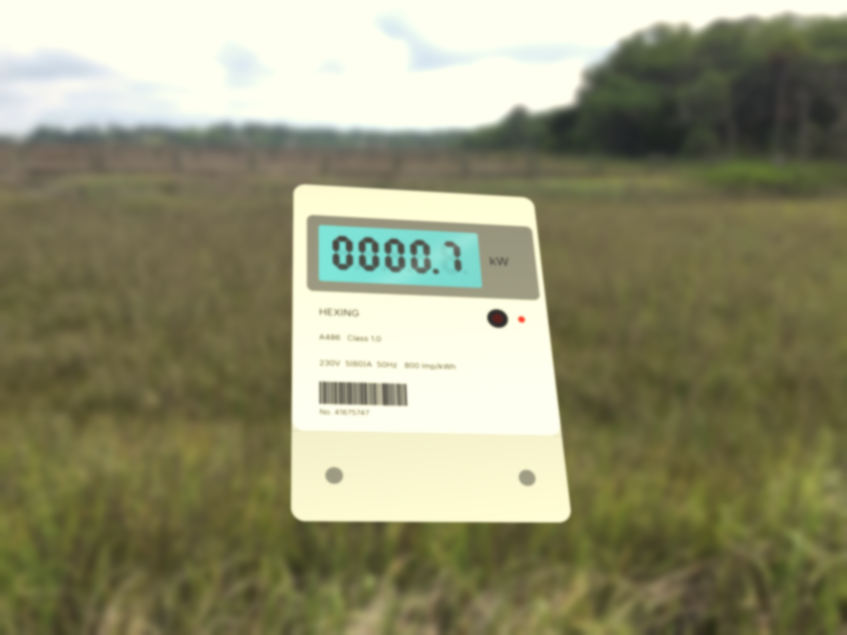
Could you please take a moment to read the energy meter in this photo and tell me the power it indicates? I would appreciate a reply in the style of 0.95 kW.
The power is 0.7 kW
